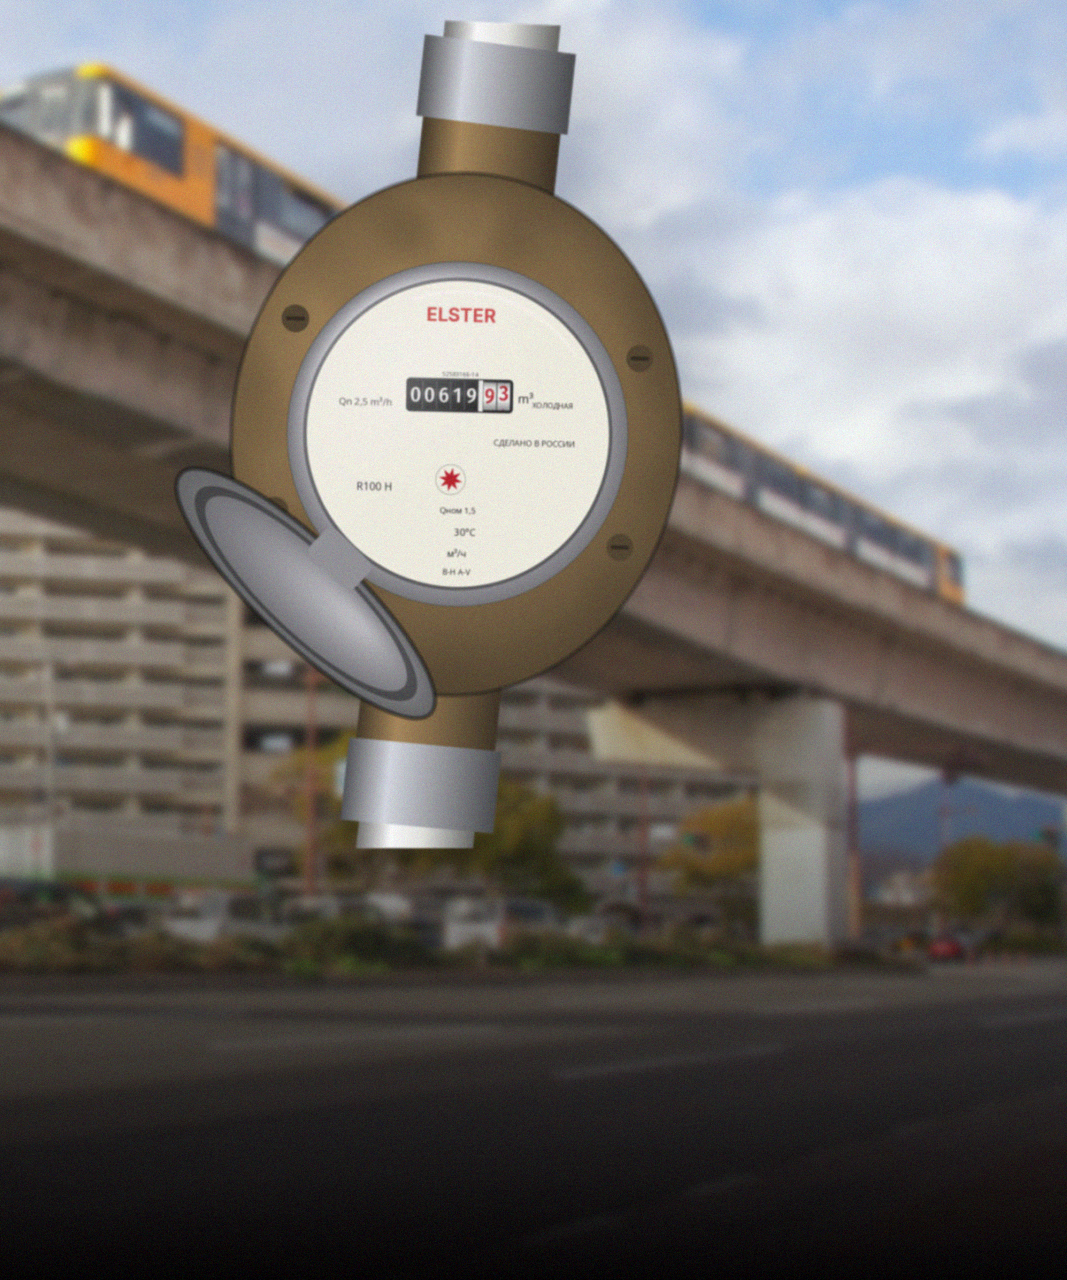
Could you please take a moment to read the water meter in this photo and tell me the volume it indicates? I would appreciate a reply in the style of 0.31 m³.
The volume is 619.93 m³
